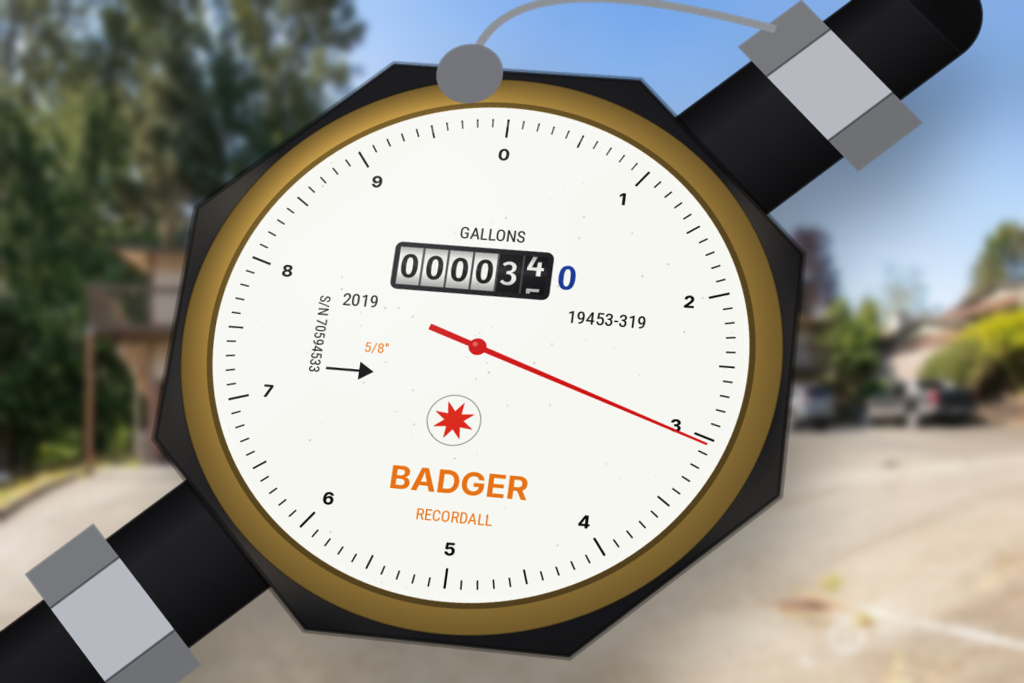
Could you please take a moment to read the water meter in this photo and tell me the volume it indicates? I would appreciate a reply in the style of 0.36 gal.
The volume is 343.0 gal
